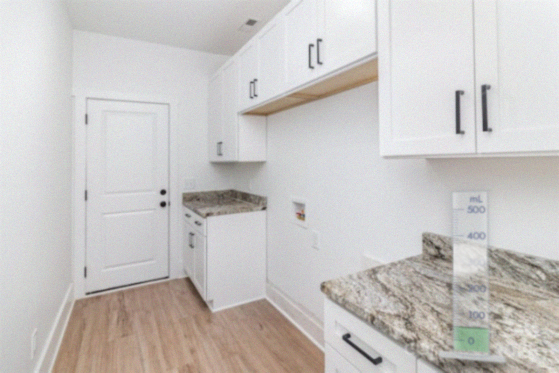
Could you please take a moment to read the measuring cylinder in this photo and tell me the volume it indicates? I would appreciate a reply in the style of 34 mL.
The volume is 50 mL
